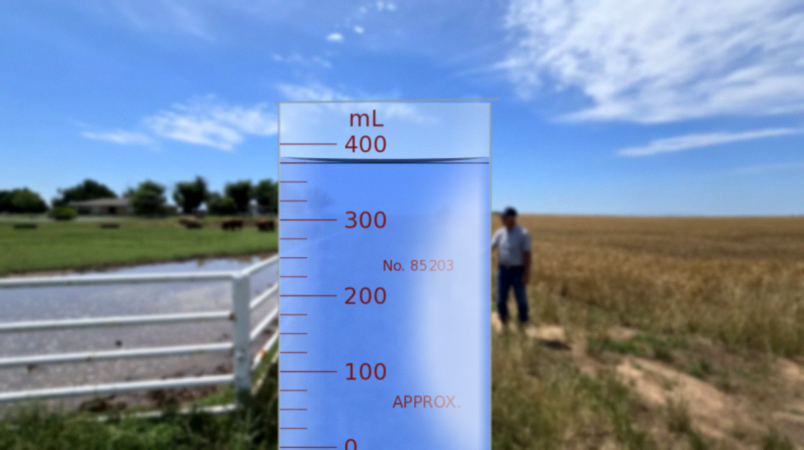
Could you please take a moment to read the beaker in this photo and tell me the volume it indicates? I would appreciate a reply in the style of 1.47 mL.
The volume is 375 mL
